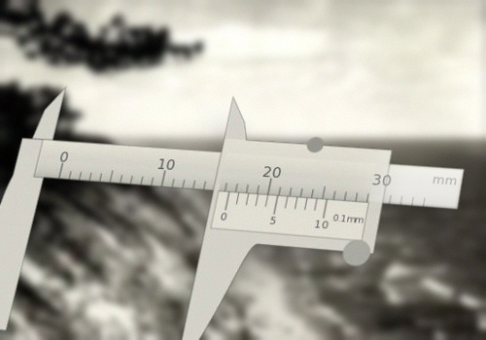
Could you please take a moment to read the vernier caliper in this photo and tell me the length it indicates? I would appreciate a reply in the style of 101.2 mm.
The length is 16.4 mm
